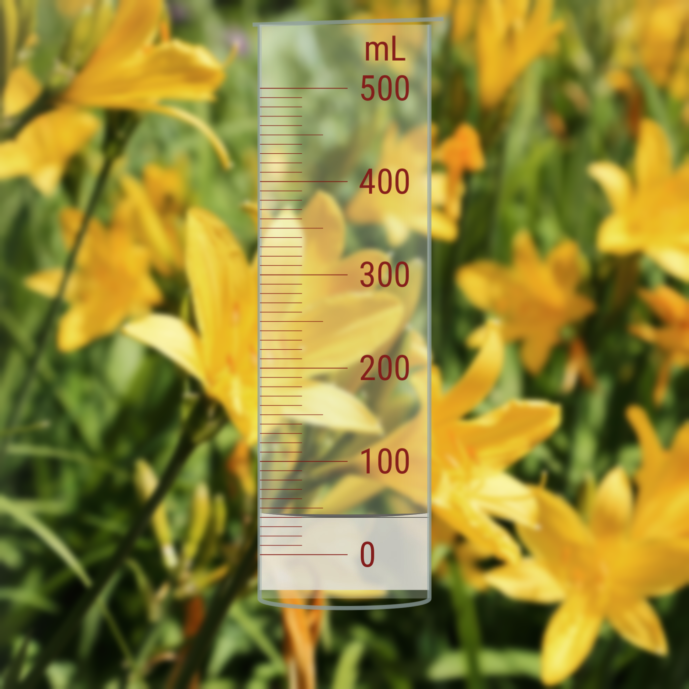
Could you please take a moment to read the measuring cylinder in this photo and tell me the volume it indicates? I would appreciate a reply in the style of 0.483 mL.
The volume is 40 mL
